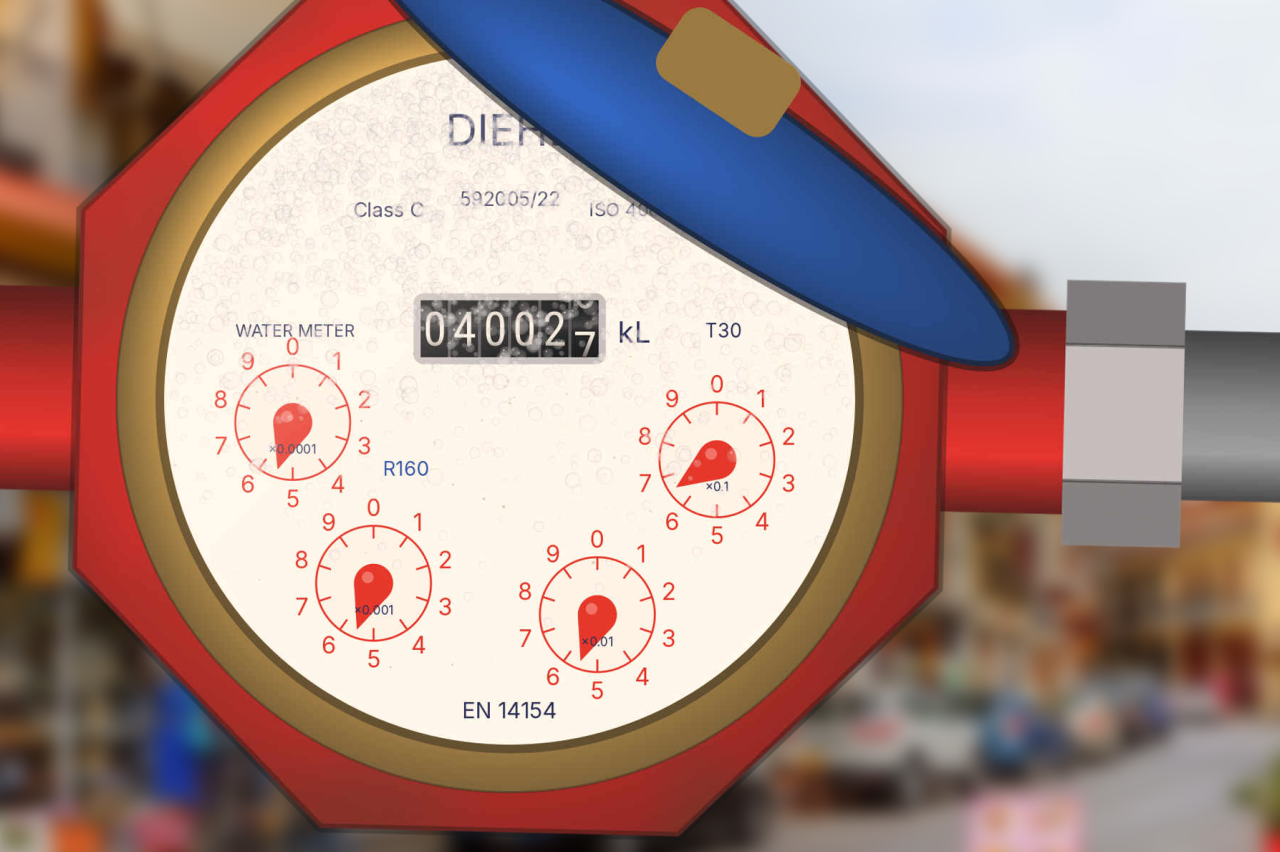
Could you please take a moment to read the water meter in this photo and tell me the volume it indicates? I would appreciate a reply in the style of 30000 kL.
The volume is 40026.6555 kL
